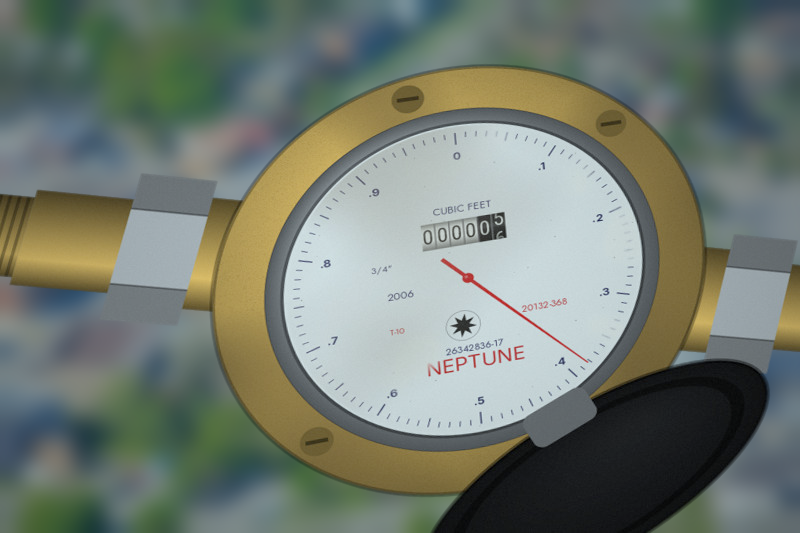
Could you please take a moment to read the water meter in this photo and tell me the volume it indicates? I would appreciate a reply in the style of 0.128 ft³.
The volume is 5.38 ft³
